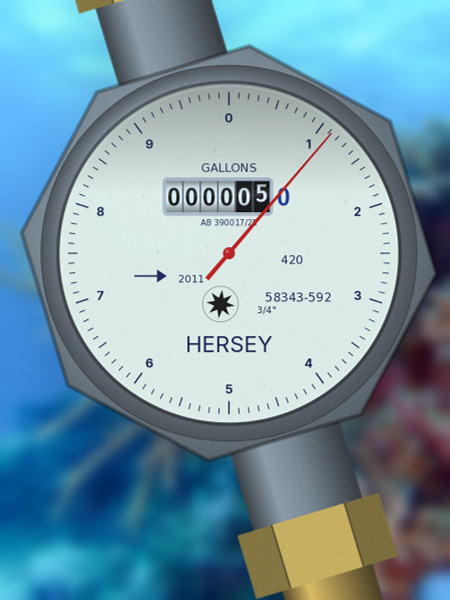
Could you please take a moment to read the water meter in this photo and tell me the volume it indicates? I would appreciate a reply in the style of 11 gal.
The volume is 51.1 gal
